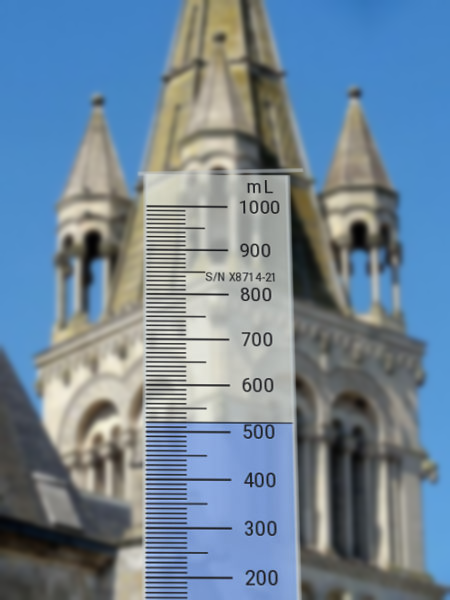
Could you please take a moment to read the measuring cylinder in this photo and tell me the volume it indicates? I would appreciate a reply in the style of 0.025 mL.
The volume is 520 mL
